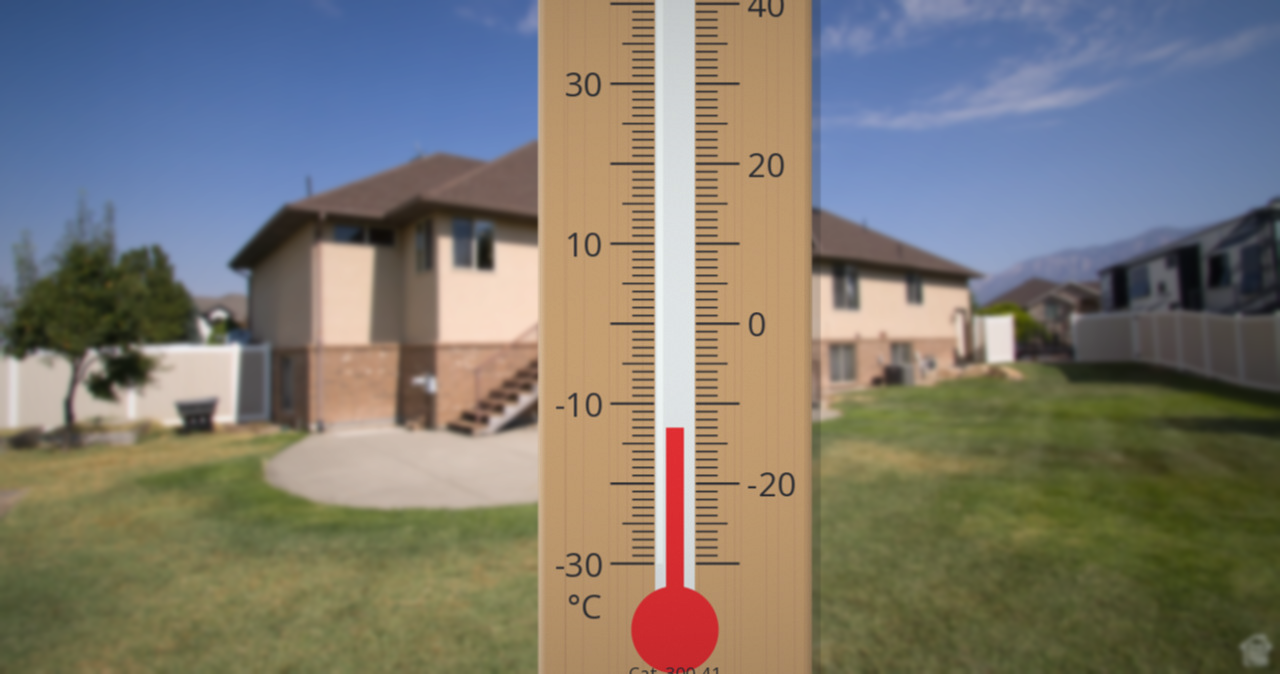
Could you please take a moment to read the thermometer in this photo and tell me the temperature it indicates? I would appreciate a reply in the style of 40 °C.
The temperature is -13 °C
